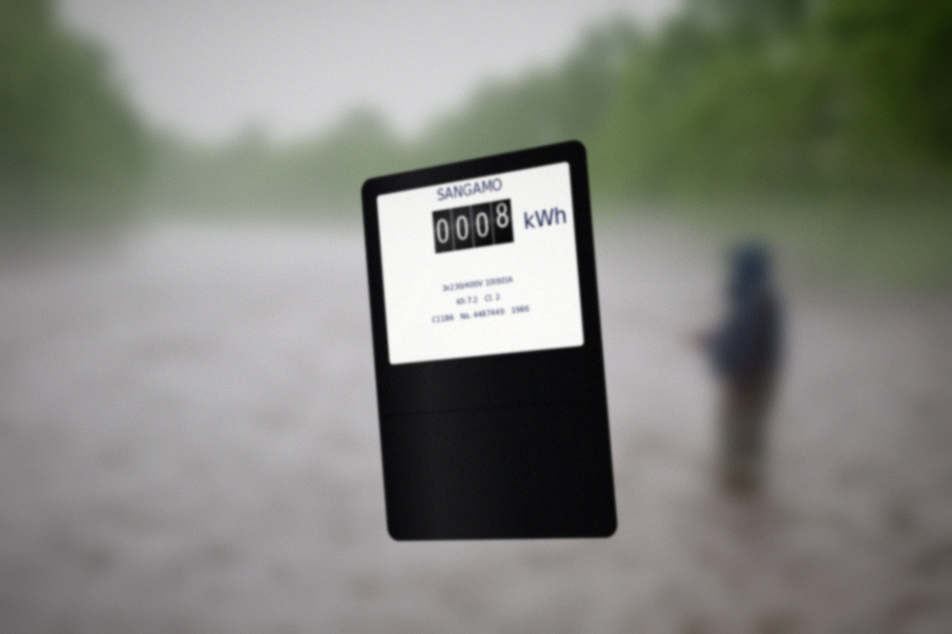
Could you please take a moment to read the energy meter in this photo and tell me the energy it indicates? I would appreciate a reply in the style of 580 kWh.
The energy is 8 kWh
